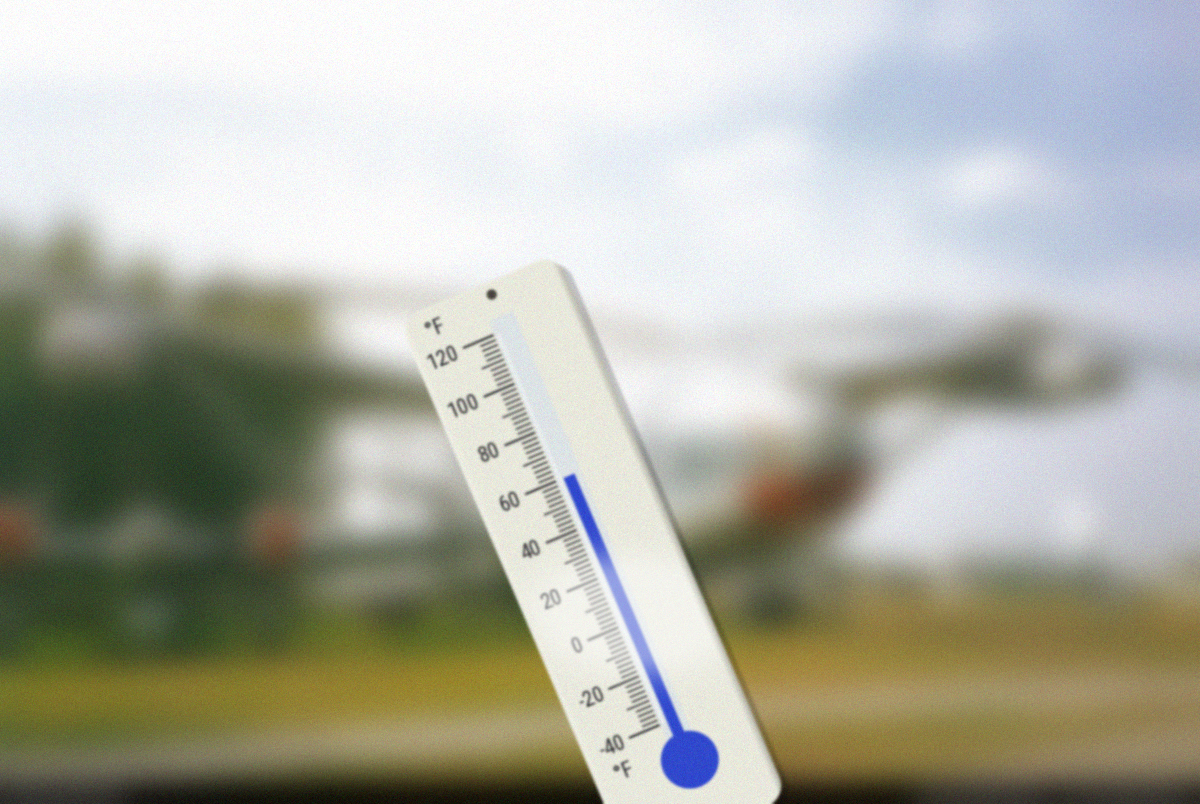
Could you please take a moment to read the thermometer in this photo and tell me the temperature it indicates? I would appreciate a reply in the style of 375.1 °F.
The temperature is 60 °F
